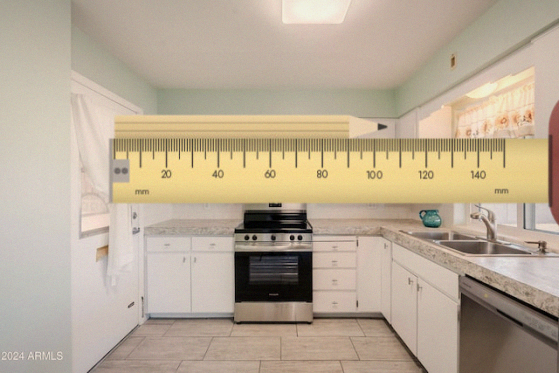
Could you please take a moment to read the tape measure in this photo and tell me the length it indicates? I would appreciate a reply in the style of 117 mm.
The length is 105 mm
